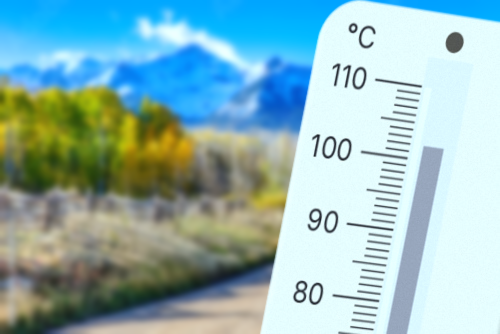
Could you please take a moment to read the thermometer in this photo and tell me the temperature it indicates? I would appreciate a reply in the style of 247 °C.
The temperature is 102 °C
